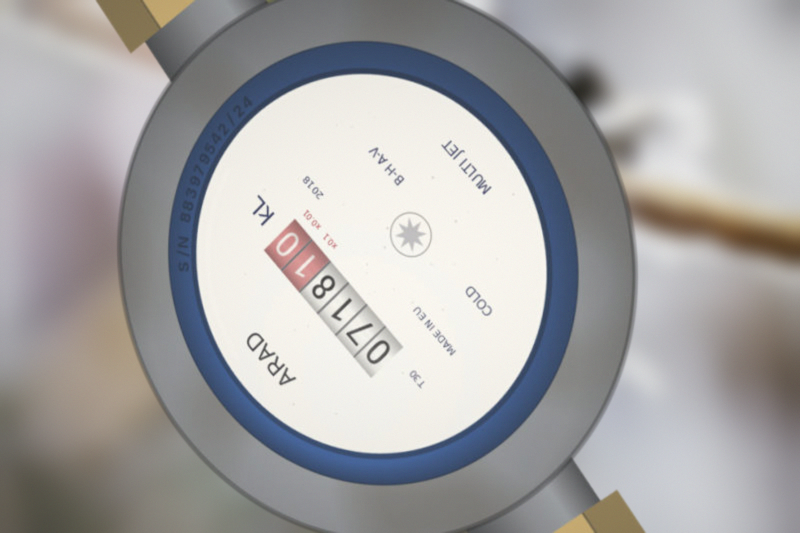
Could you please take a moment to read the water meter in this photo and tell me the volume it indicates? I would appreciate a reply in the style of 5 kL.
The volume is 718.10 kL
